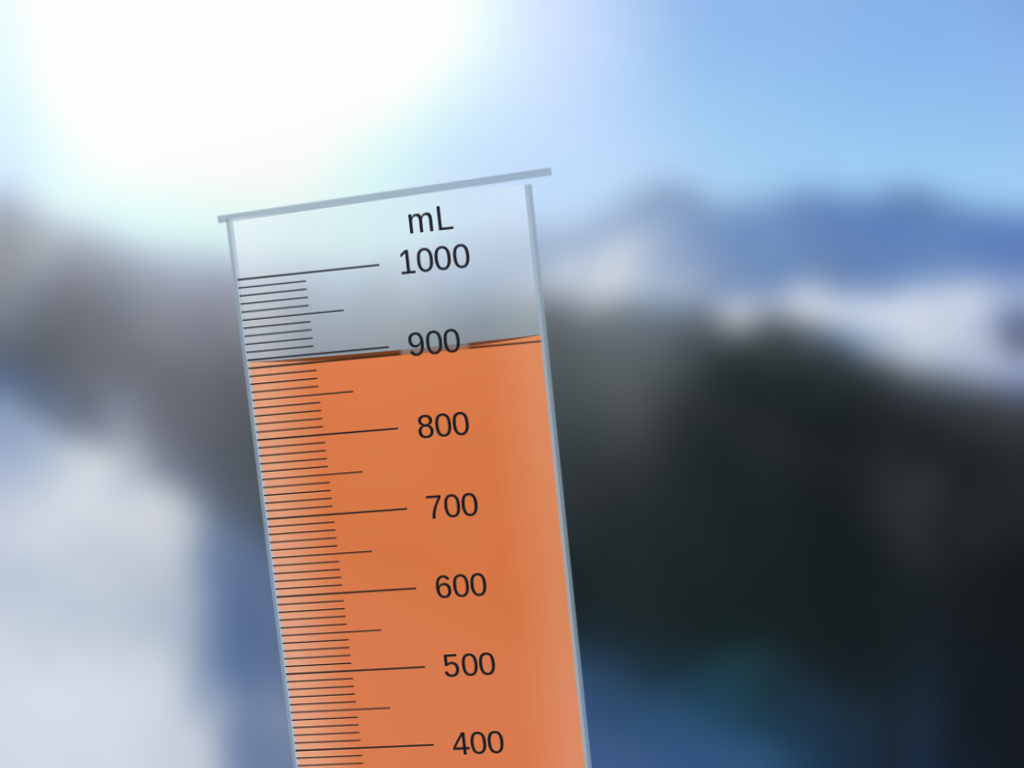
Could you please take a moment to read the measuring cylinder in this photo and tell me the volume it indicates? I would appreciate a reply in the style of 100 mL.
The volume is 890 mL
